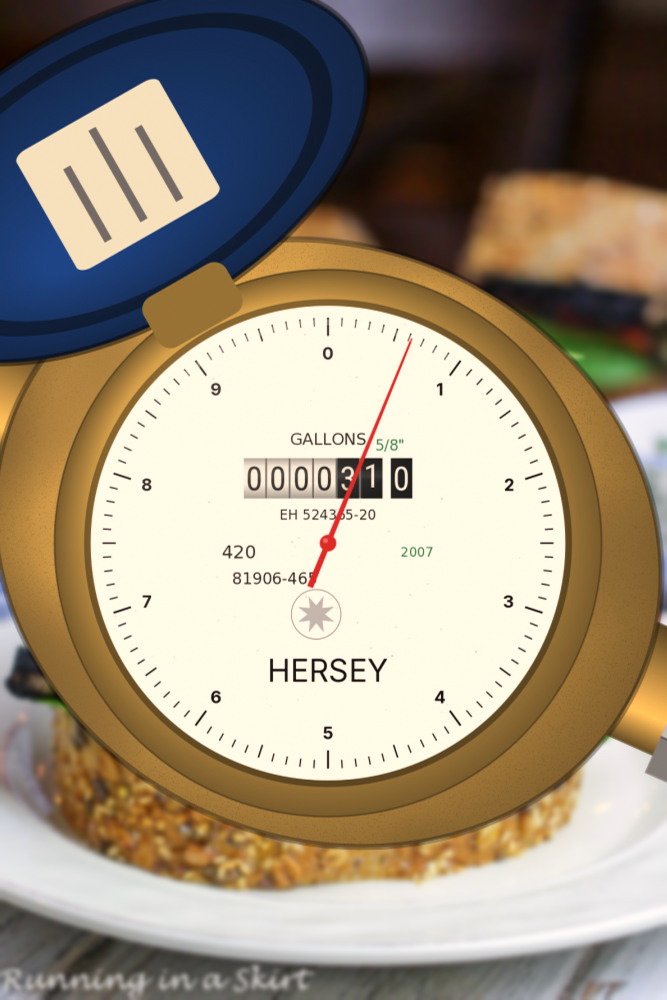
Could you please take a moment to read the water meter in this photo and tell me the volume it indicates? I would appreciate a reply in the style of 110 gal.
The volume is 310.6 gal
